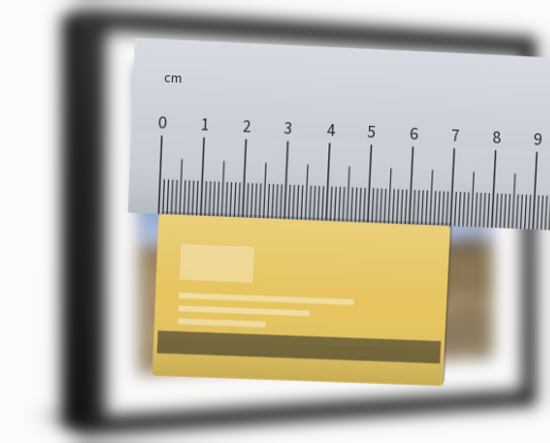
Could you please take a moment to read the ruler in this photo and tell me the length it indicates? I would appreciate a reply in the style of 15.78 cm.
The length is 7 cm
